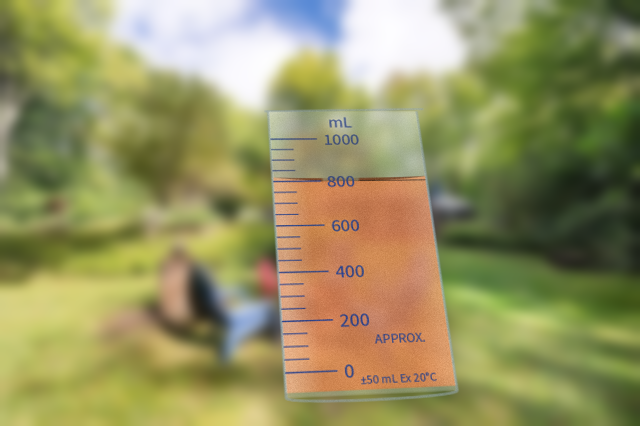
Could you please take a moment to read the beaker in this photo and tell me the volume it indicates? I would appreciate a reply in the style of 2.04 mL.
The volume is 800 mL
